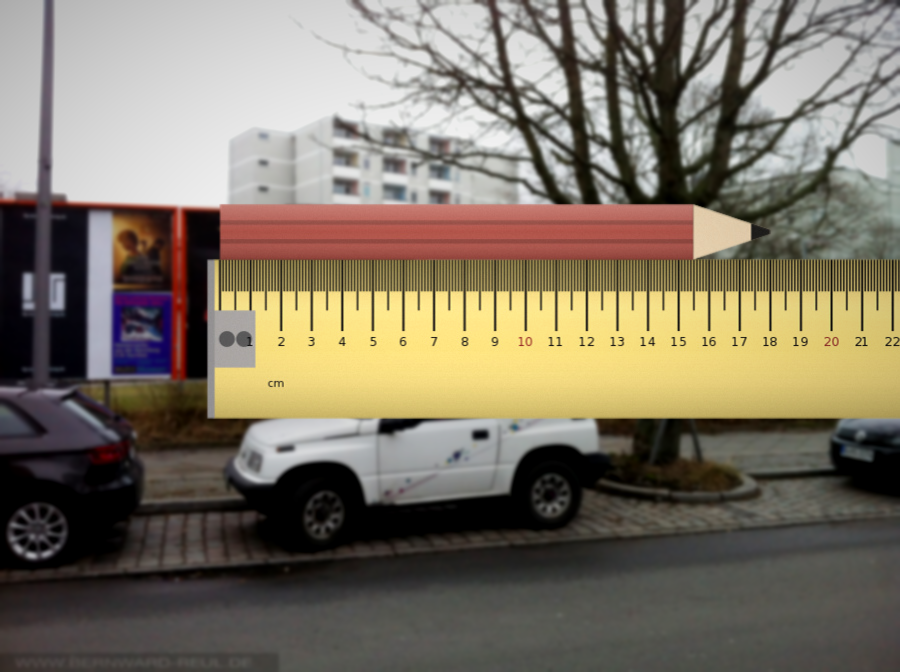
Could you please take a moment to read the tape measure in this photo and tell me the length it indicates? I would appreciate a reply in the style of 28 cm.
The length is 18 cm
